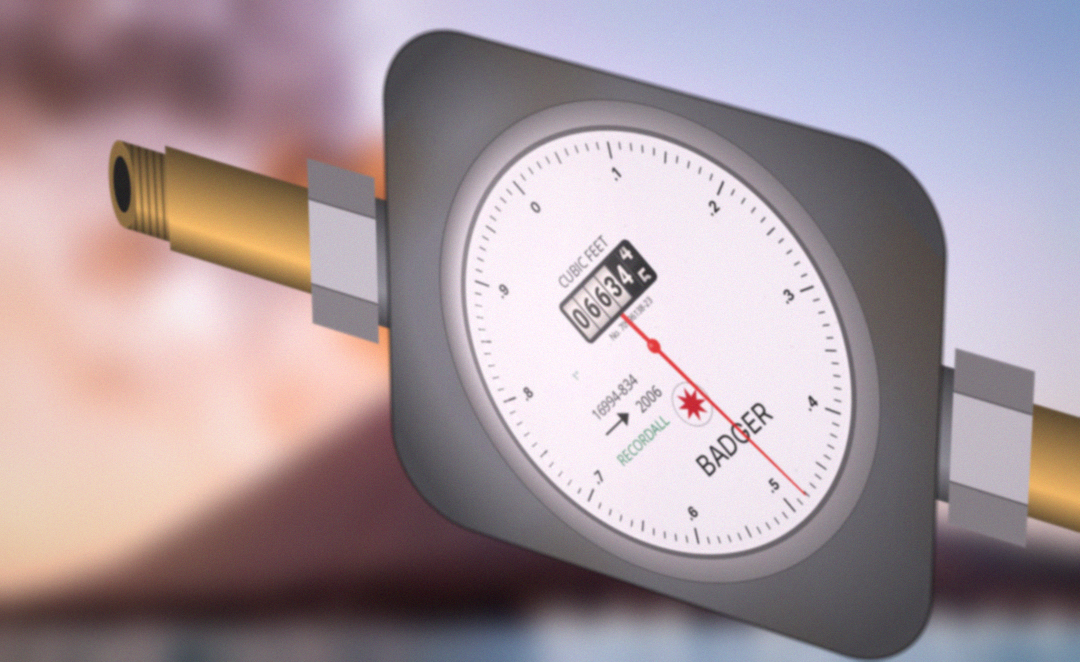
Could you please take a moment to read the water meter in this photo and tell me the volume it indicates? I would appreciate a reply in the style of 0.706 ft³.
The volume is 66344.48 ft³
